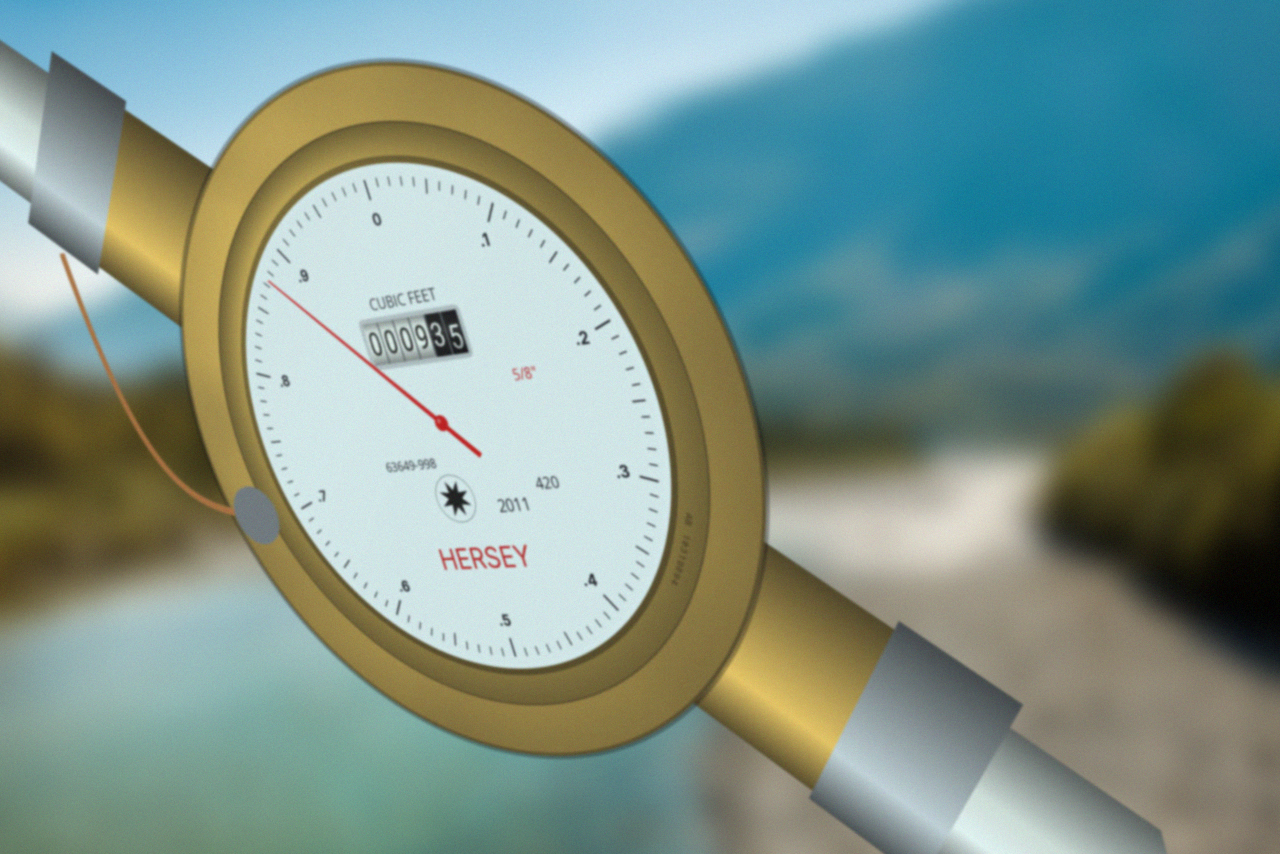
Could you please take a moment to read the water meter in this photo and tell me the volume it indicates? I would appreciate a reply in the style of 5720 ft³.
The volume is 934.87 ft³
